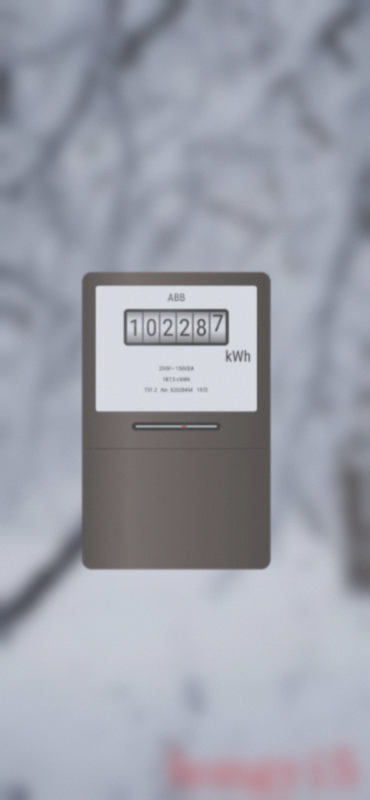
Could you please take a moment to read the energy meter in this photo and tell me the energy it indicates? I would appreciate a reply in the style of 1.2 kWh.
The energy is 102287 kWh
